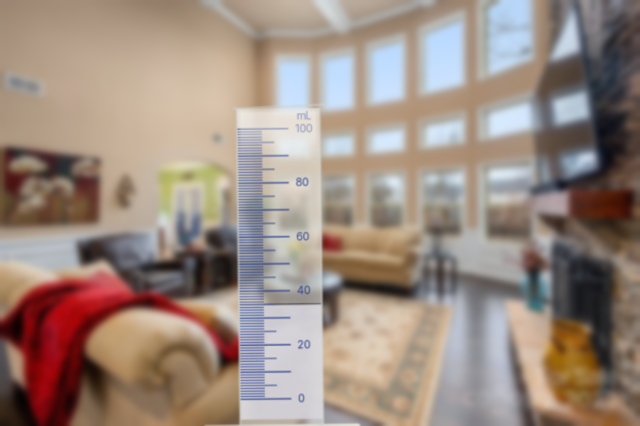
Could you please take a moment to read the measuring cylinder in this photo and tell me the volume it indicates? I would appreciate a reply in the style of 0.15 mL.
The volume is 35 mL
